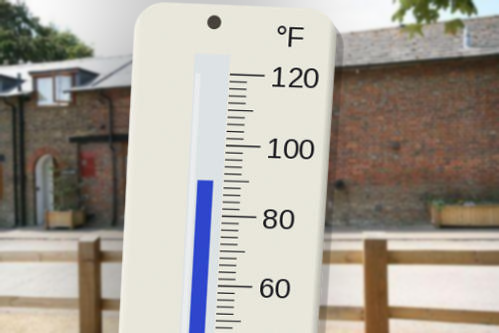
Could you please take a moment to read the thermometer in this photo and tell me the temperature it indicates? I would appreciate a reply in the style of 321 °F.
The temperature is 90 °F
